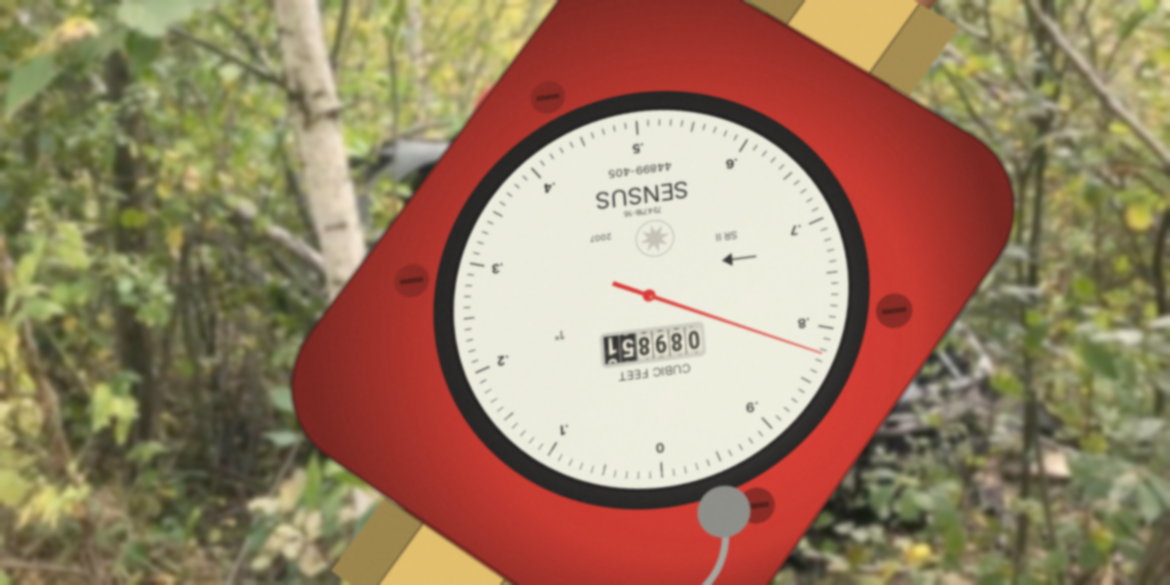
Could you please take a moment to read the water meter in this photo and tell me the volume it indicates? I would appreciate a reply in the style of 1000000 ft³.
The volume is 89850.82 ft³
